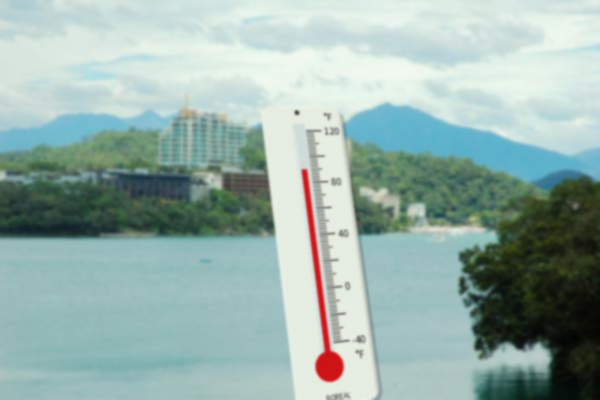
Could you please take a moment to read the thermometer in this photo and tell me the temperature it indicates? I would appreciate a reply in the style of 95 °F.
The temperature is 90 °F
